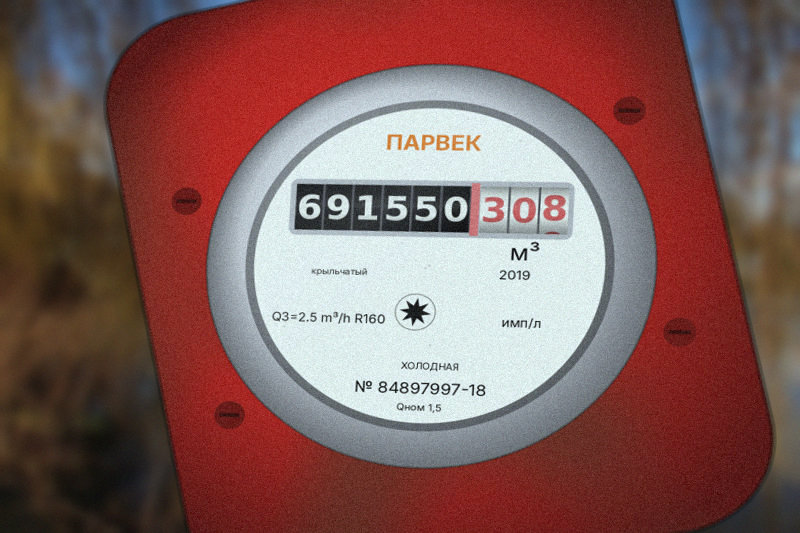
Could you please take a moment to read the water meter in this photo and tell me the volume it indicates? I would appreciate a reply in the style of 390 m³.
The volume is 691550.308 m³
